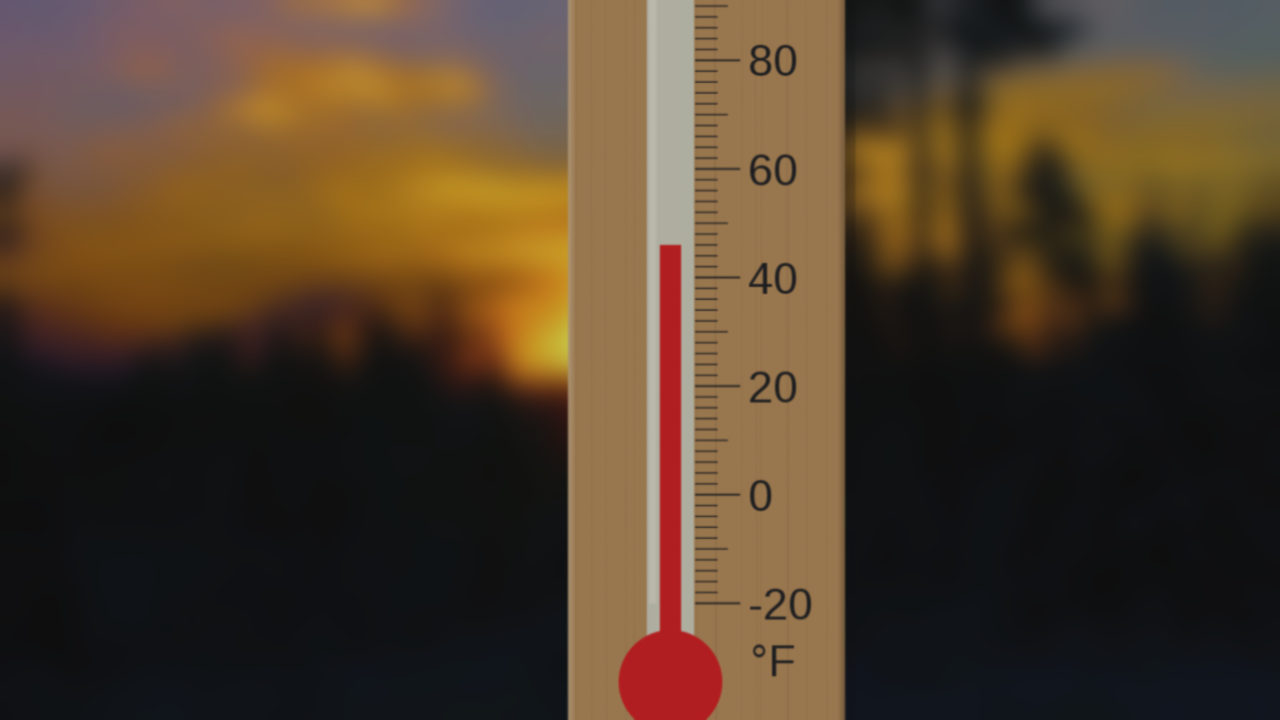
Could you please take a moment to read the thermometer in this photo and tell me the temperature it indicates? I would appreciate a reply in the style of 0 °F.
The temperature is 46 °F
